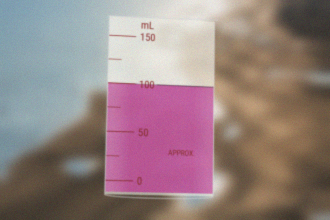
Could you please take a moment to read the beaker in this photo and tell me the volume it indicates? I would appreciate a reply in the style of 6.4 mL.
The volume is 100 mL
